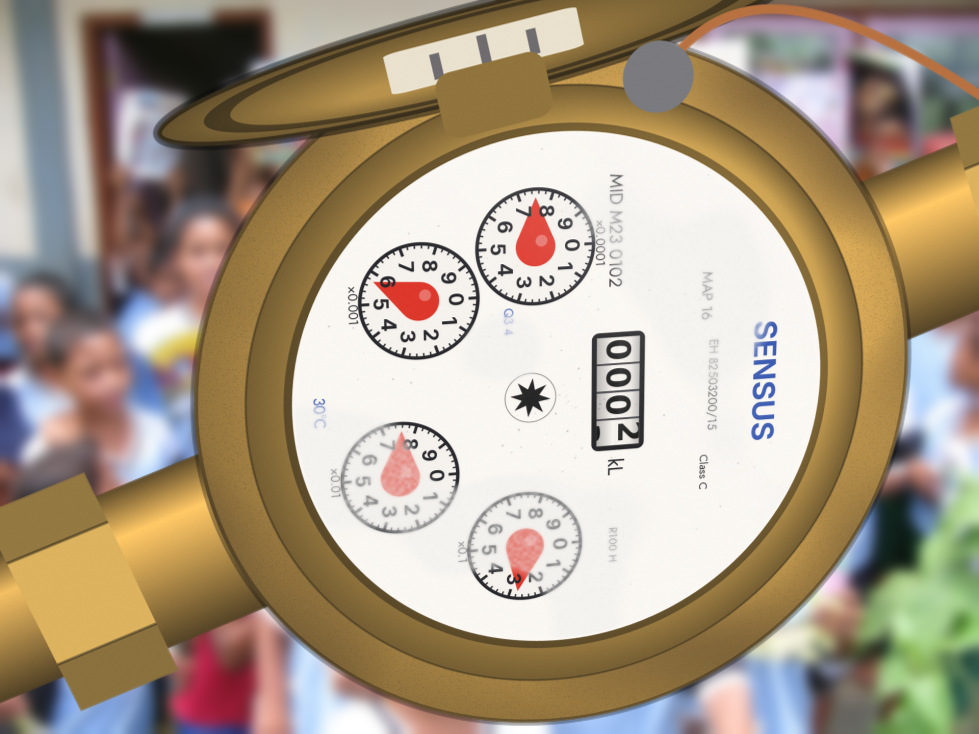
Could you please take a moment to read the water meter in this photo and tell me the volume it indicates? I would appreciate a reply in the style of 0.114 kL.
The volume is 2.2757 kL
